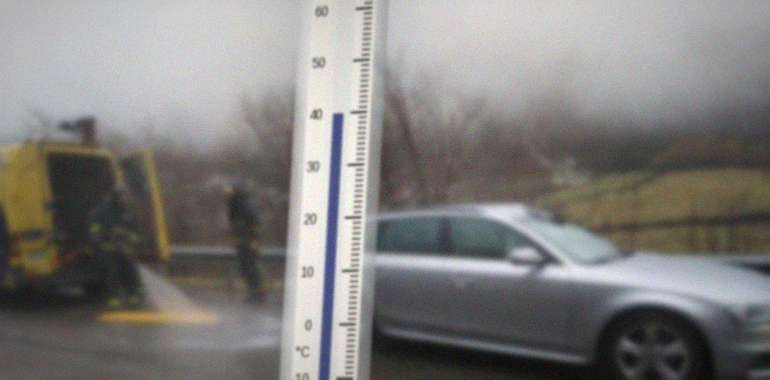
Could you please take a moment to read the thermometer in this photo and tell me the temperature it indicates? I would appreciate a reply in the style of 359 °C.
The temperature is 40 °C
